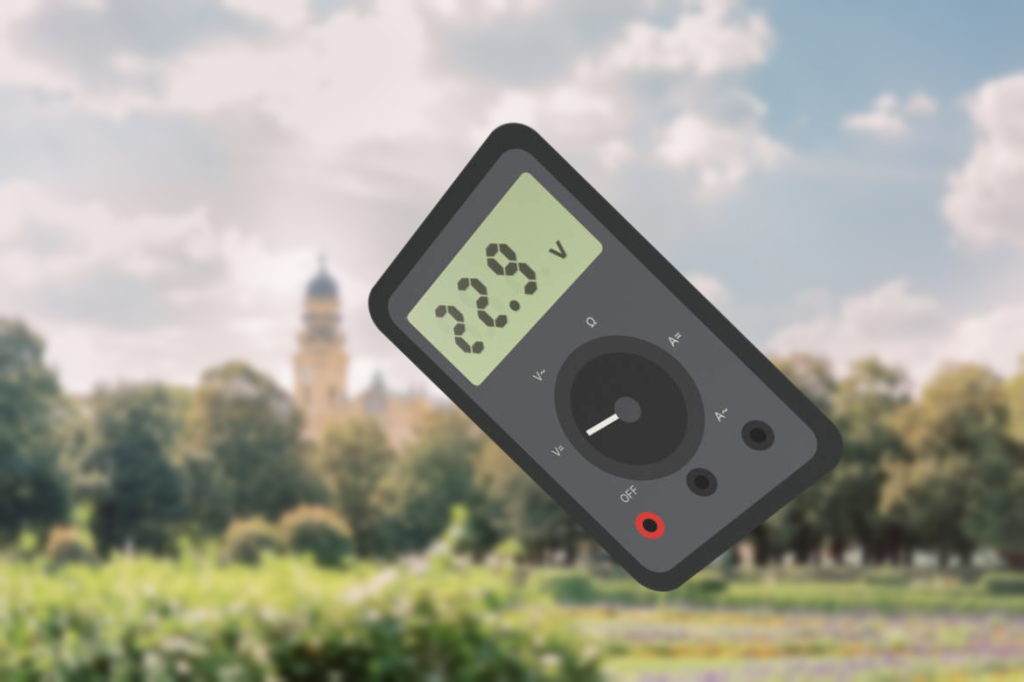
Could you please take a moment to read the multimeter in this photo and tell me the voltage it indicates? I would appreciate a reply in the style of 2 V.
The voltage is 22.9 V
